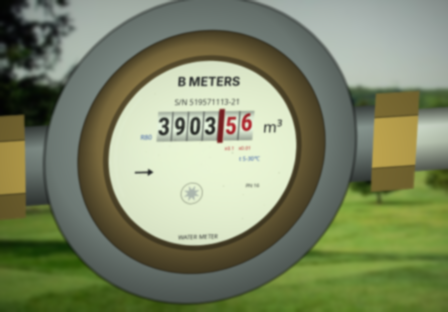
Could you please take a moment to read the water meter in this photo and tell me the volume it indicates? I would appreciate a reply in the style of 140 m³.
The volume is 3903.56 m³
